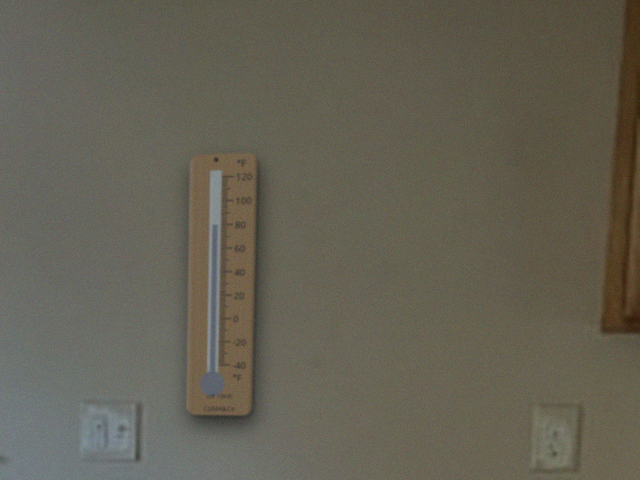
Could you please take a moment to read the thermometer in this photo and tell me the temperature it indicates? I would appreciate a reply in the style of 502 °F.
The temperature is 80 °F
